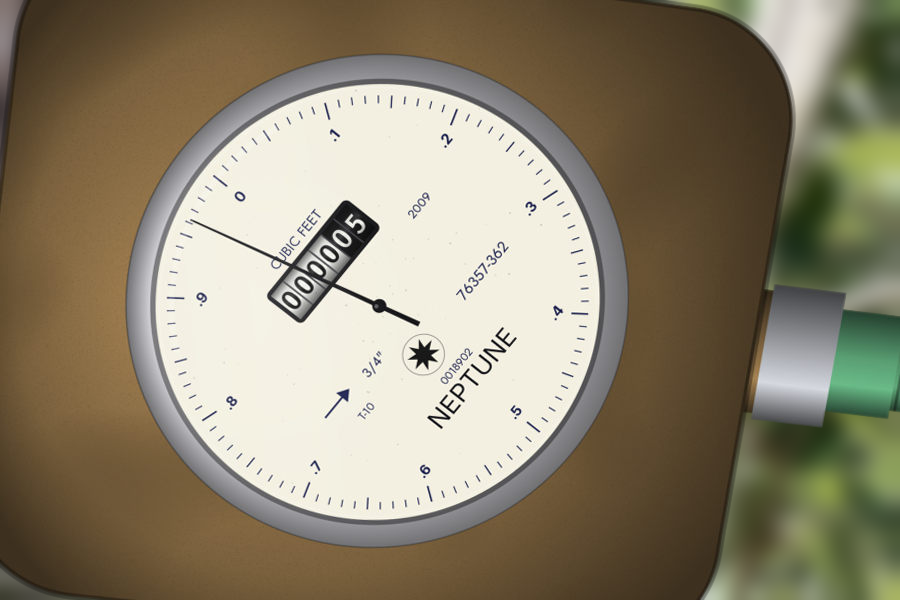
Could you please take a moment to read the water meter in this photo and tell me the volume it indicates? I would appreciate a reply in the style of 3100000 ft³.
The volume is 4.96 ft³
